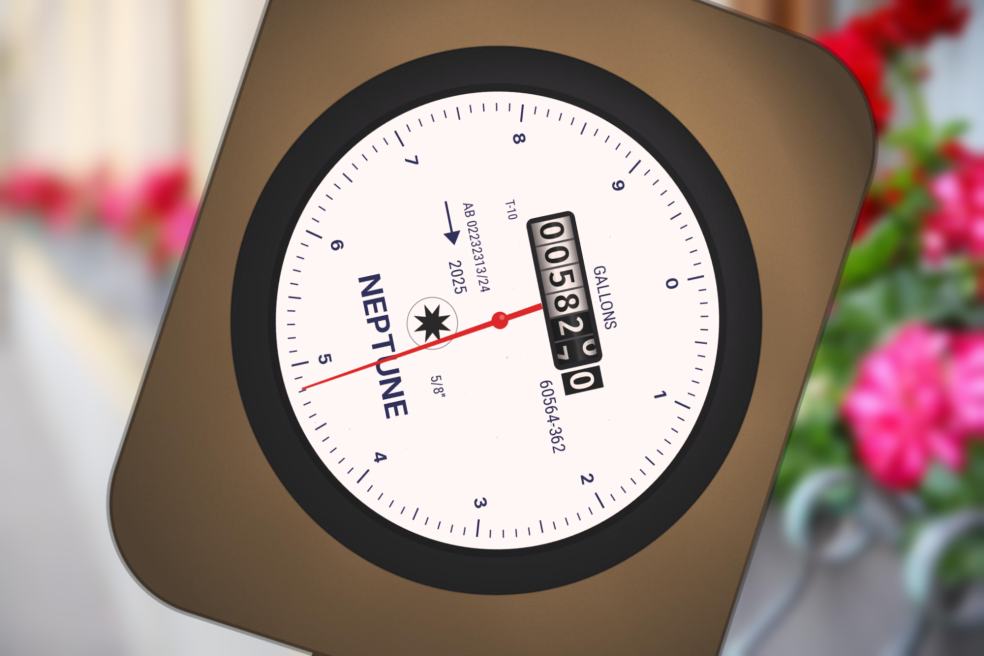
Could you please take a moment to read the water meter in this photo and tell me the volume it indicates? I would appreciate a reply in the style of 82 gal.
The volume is 58264.8 gal
